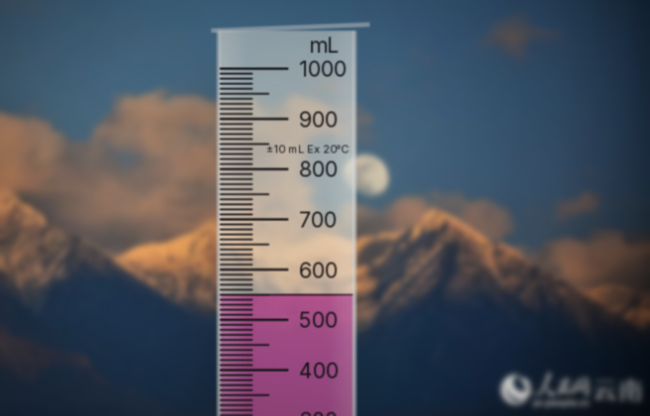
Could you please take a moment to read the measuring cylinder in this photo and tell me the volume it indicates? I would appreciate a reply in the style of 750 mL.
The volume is 550 mL
